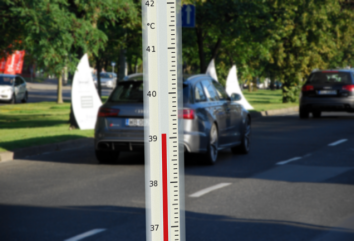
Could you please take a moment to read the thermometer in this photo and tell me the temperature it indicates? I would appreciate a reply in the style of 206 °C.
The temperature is 39.1 °C
